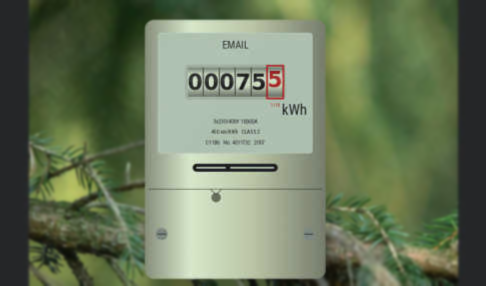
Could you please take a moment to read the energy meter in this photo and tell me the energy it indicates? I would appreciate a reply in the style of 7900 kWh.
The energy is 75.5 kWh
